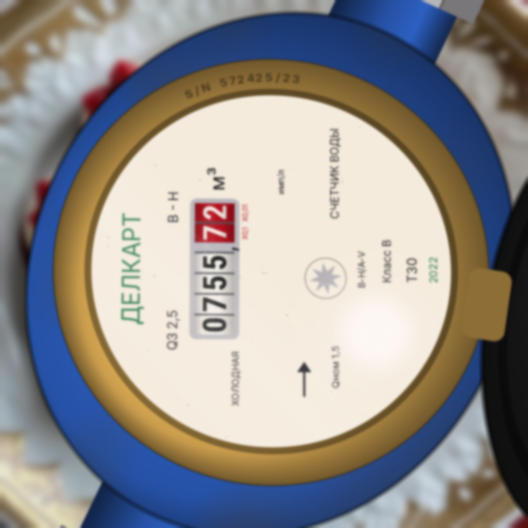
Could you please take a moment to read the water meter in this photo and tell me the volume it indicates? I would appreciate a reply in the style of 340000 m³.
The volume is 755.72 m³
